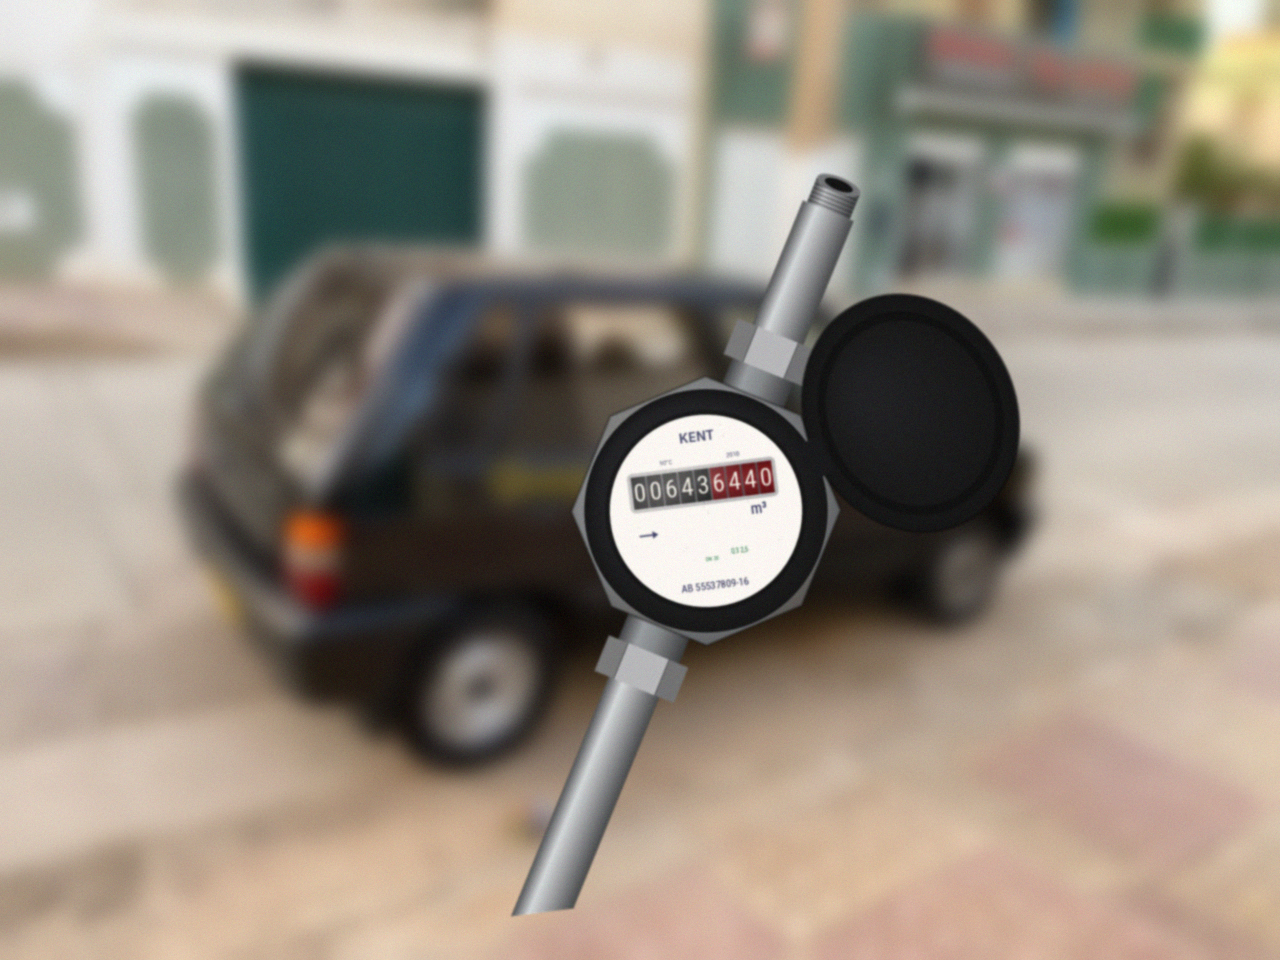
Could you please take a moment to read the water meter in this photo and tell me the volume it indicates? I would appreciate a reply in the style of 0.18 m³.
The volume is 643.6440 m³
